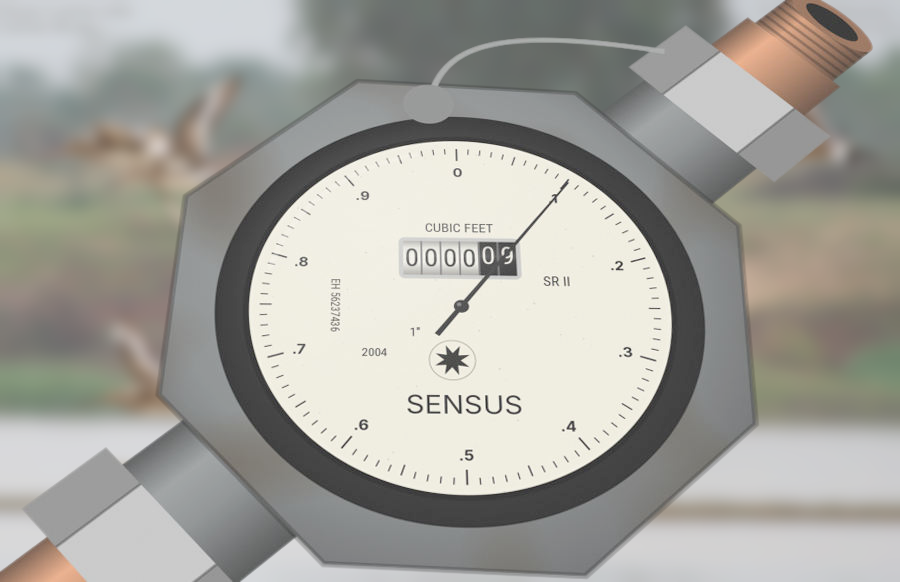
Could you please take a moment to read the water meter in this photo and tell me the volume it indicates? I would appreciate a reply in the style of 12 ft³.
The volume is 9.10 ft³
